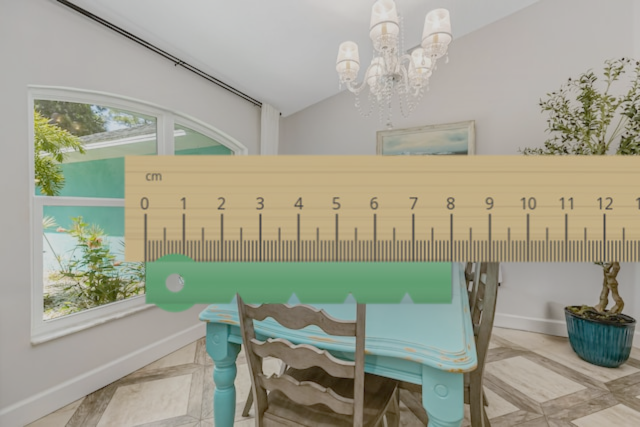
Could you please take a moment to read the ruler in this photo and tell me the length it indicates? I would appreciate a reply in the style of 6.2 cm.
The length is 8 cm
